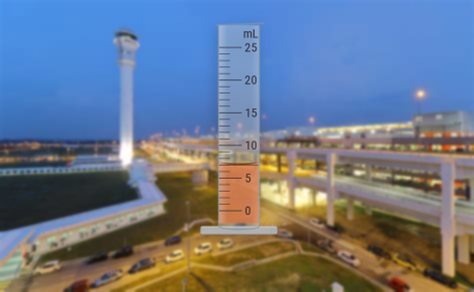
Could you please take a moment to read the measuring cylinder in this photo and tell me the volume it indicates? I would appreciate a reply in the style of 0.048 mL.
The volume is 7 mL
